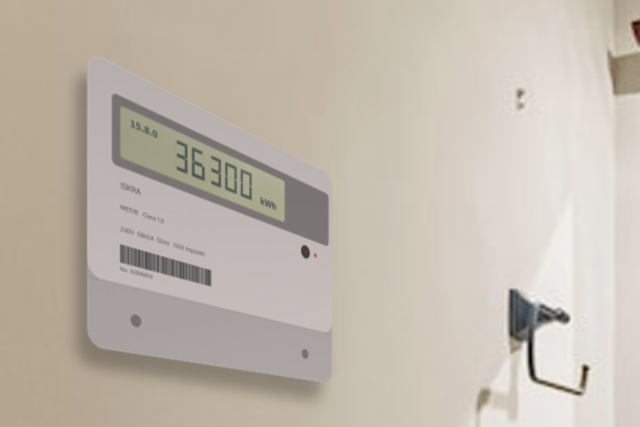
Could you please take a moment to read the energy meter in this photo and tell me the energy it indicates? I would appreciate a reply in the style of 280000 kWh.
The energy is 36300 kWh
